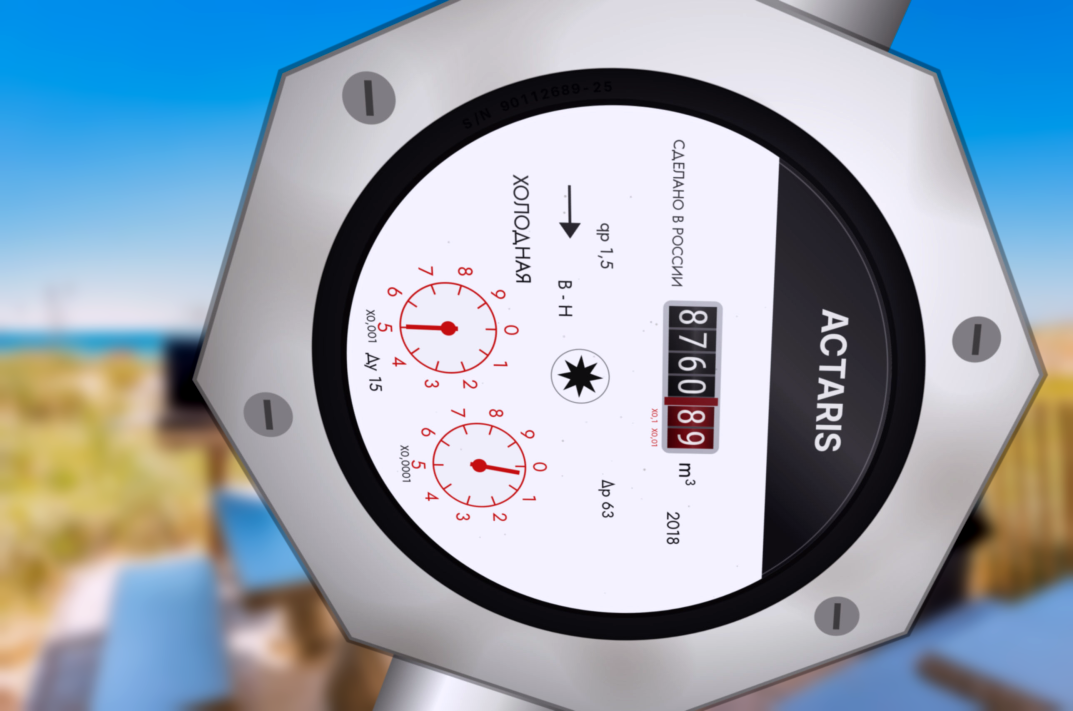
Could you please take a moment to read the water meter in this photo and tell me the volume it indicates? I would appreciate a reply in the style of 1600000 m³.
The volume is 8760.8950 m³
